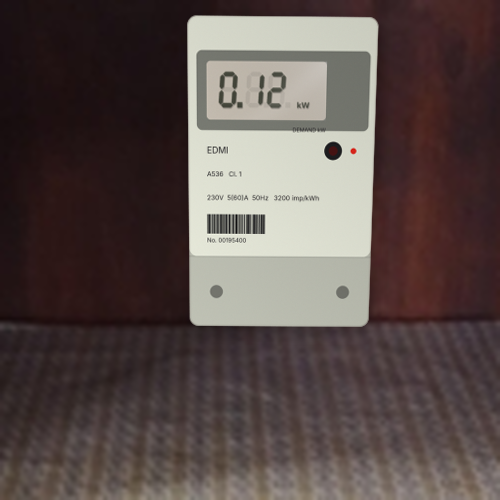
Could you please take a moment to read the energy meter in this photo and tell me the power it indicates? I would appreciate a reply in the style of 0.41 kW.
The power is 0.12 kW
